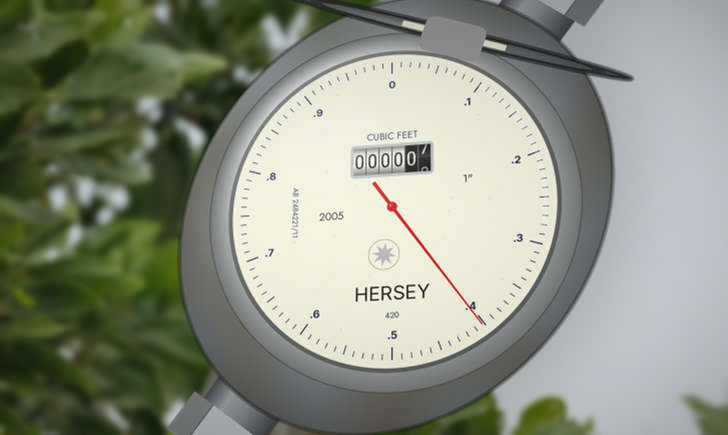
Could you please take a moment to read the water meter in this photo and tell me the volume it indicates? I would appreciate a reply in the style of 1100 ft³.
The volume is 7.40 ft³
